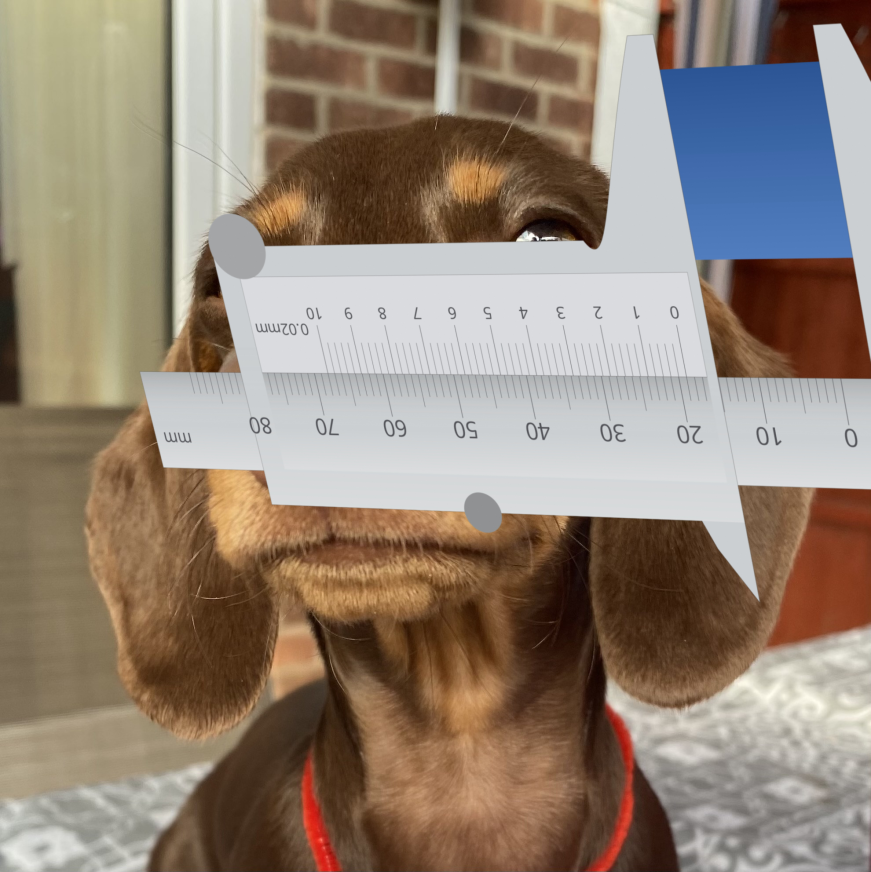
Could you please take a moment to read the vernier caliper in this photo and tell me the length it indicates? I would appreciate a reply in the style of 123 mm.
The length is 19.0 mm
